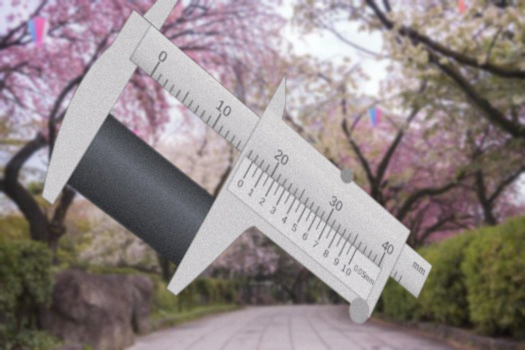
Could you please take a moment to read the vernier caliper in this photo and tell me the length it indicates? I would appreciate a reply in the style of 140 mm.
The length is 16.8 mm
